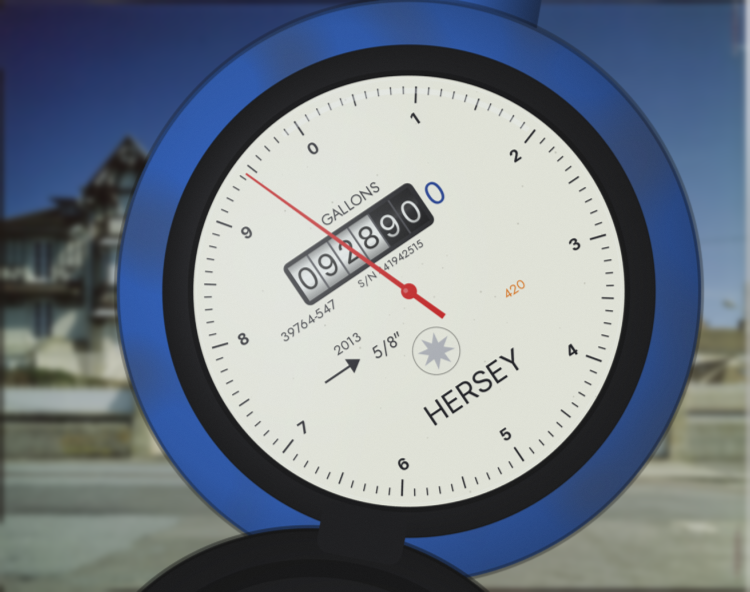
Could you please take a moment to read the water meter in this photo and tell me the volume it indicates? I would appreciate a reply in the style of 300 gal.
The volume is 928899.4 gal
